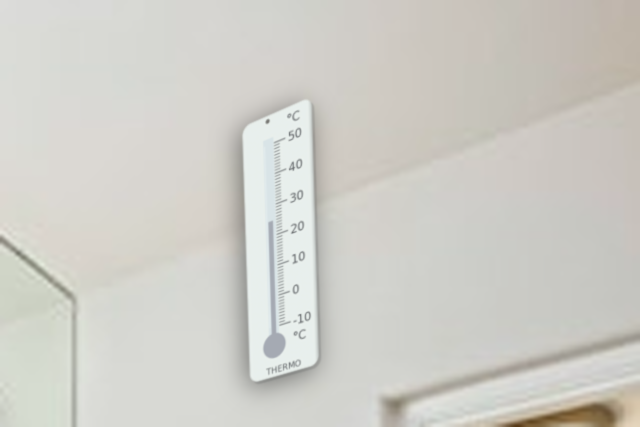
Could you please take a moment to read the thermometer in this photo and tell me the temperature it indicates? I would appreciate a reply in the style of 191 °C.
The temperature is 25 °C
